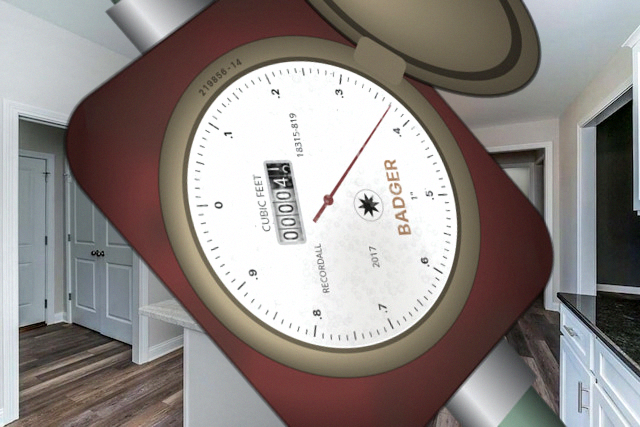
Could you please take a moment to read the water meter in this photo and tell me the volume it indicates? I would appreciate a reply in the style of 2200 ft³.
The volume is 41.37 ft³
